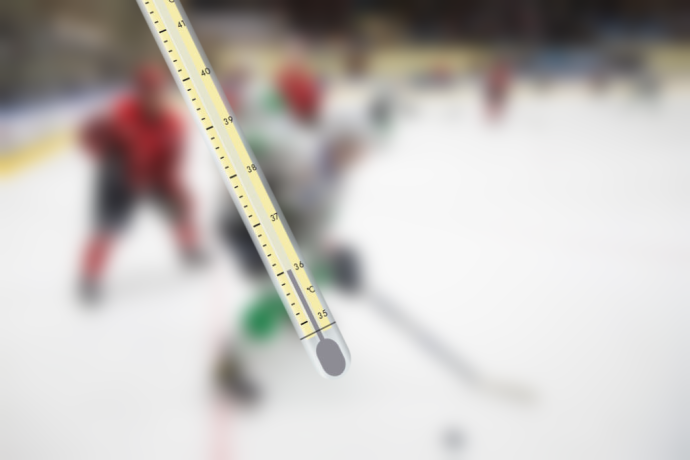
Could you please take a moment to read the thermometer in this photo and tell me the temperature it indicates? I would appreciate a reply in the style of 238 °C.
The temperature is 36 °C
